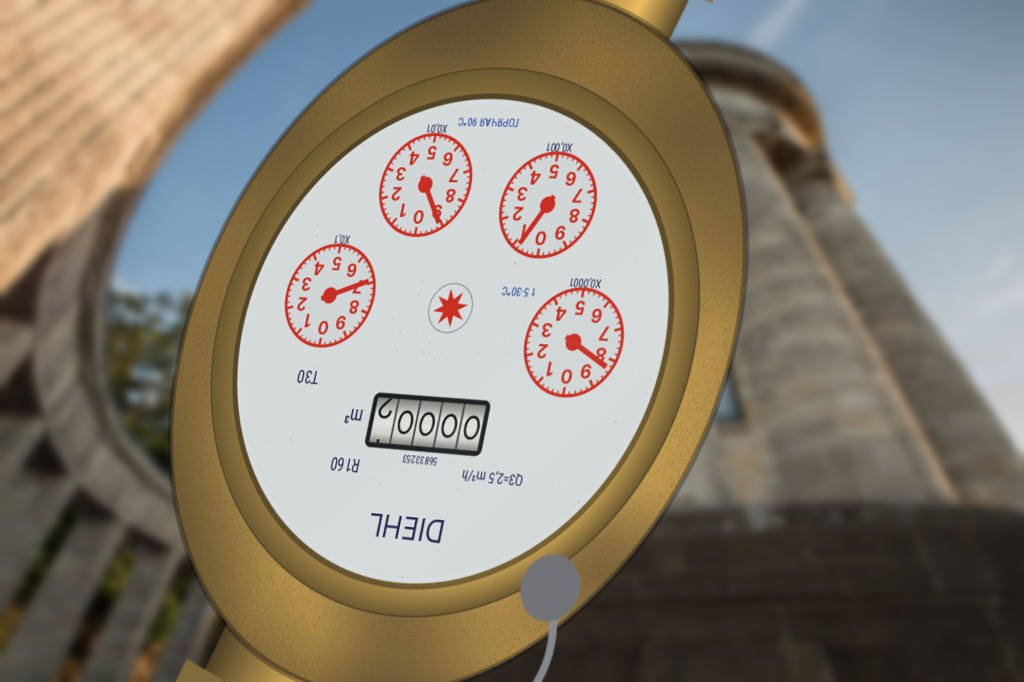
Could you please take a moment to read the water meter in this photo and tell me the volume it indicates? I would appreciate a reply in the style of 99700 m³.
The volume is 1.6908 m³
